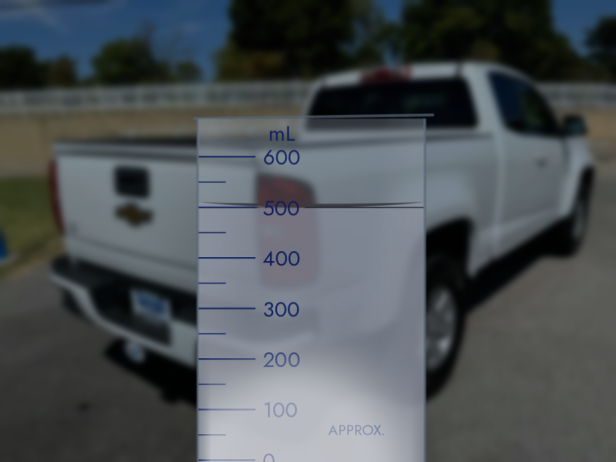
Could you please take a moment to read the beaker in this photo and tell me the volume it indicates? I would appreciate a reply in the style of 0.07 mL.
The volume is 500 mL
